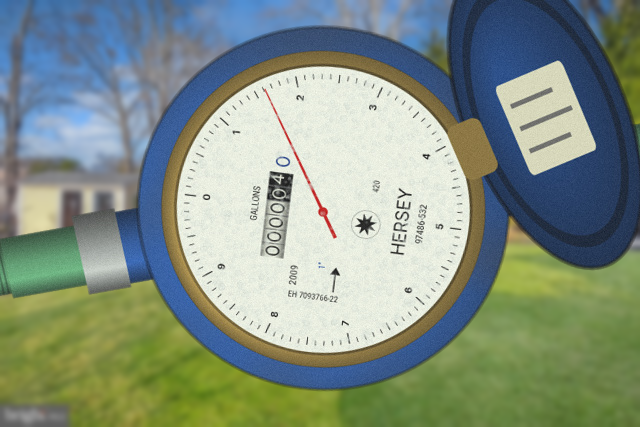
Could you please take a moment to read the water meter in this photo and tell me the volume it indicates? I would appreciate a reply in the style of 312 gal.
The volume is 41.6 gal
